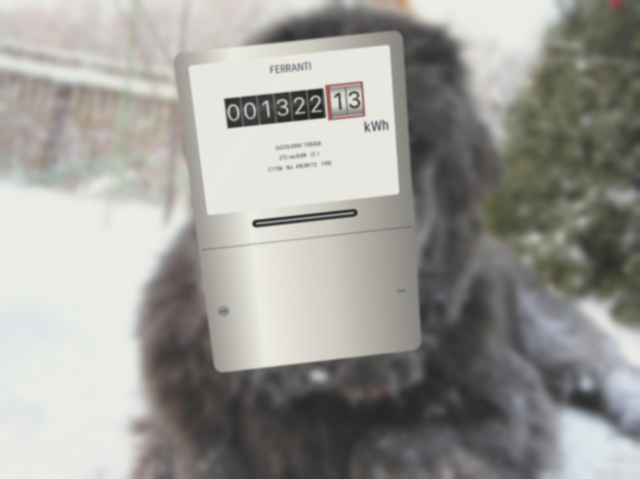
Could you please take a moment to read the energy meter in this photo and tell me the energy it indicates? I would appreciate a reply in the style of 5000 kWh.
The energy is 1322.13 kWh
